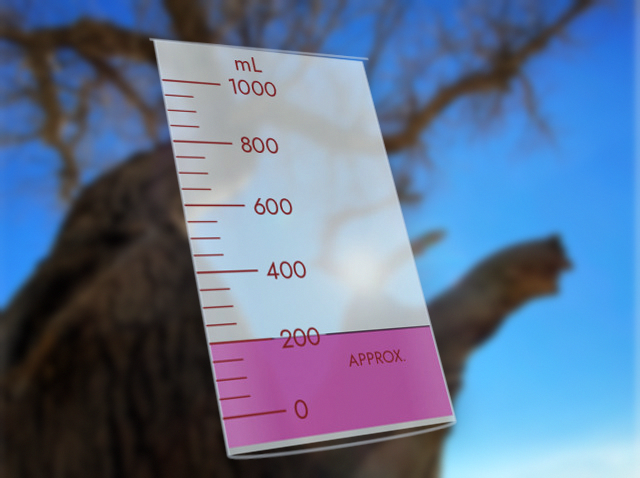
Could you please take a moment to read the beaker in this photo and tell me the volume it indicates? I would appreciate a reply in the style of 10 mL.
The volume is 200 mL
